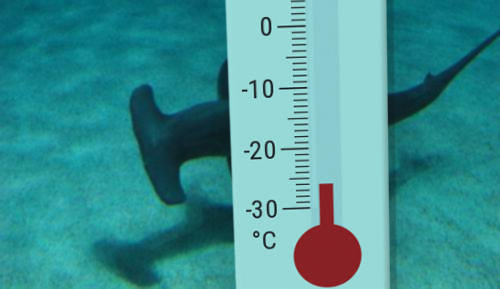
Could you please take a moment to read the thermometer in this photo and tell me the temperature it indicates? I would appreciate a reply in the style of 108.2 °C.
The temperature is -26 °C
